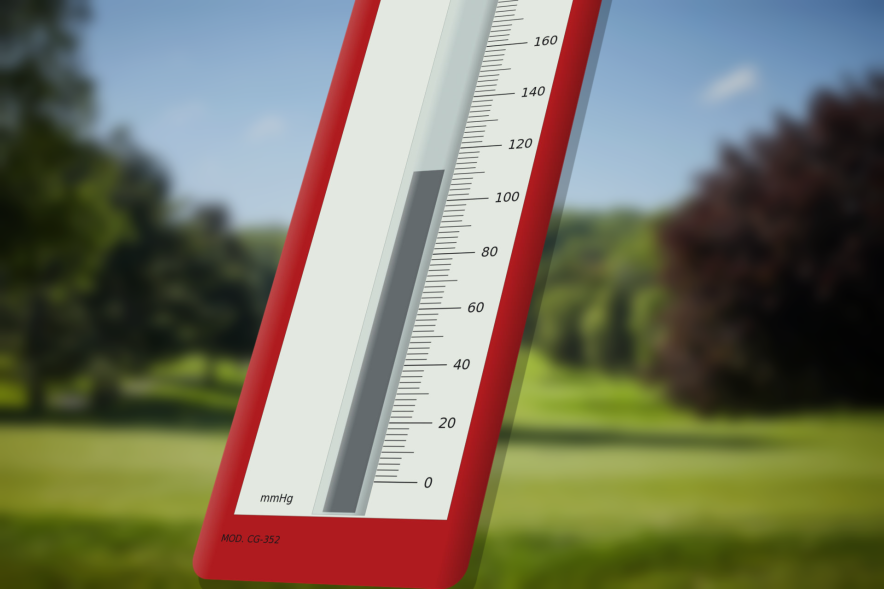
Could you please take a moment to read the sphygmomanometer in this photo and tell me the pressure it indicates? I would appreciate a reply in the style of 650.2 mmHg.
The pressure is 112 mmHg
